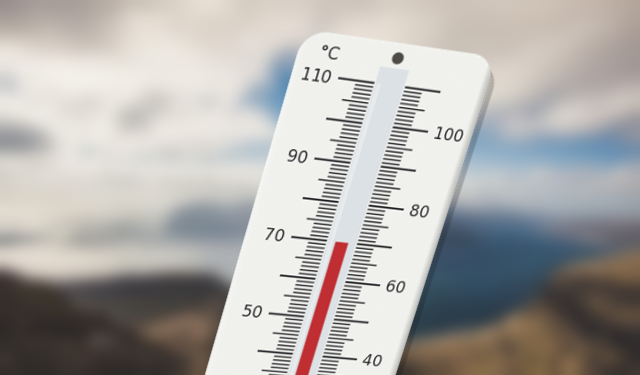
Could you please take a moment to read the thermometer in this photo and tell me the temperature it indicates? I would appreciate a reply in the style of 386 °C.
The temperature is 70 °C
